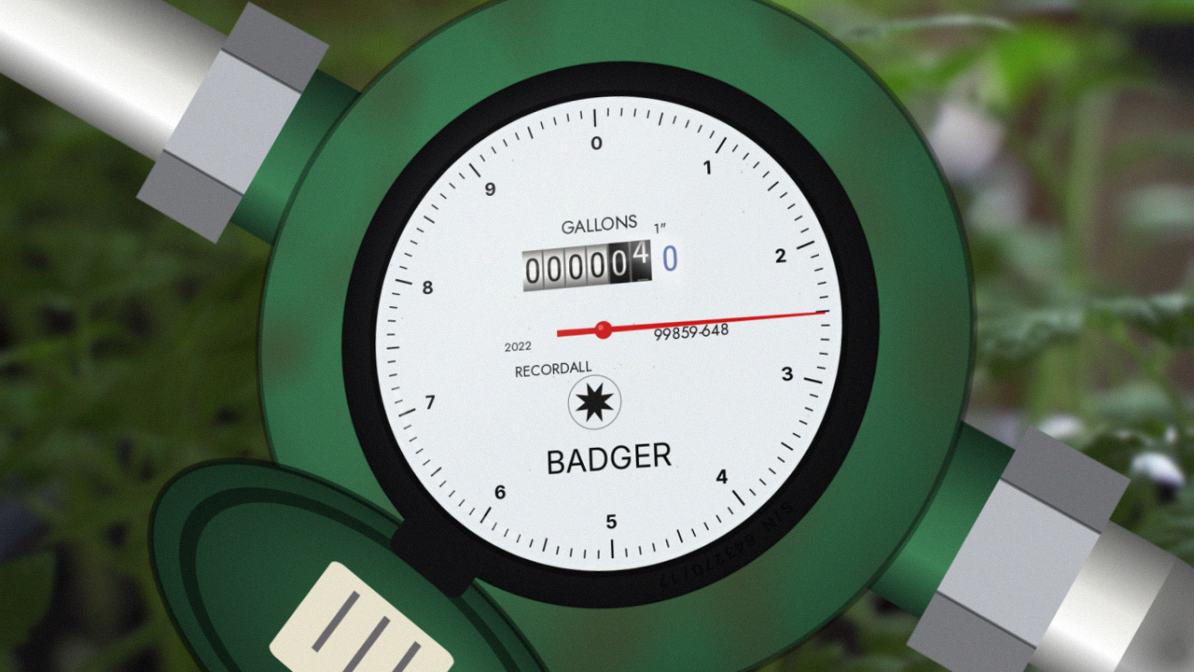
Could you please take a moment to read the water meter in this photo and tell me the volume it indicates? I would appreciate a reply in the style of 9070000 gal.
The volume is 42.5 gal
